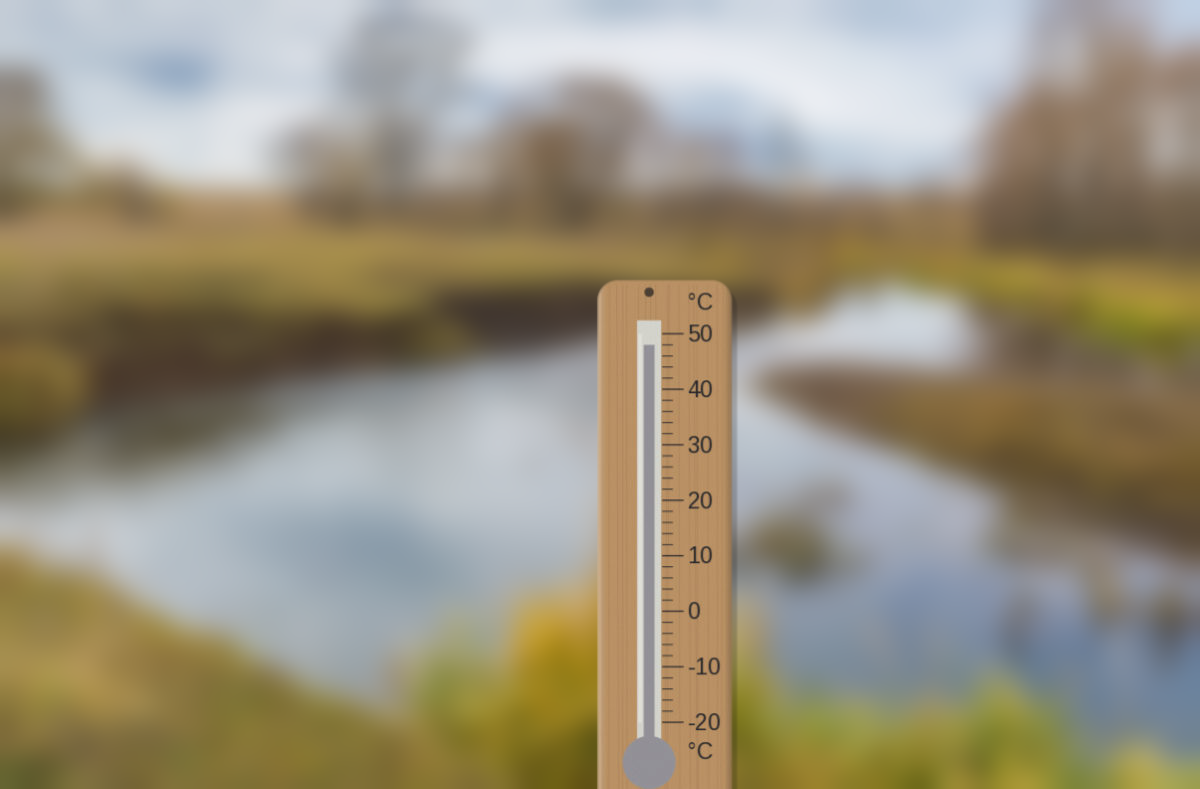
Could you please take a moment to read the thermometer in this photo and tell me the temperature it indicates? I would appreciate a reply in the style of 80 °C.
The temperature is 48 °C
